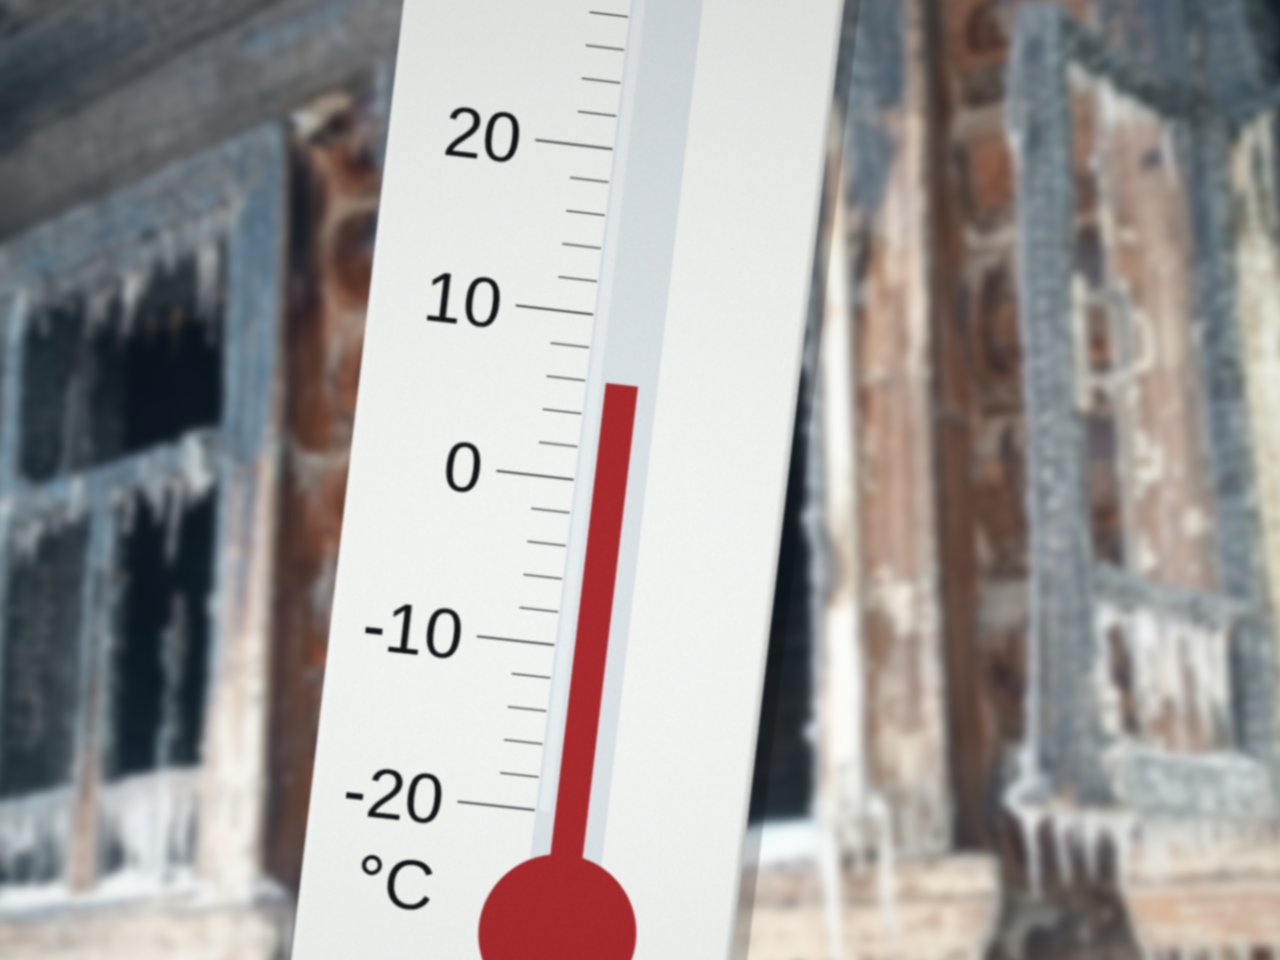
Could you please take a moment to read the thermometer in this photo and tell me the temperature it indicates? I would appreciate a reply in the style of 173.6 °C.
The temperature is 6 °C
